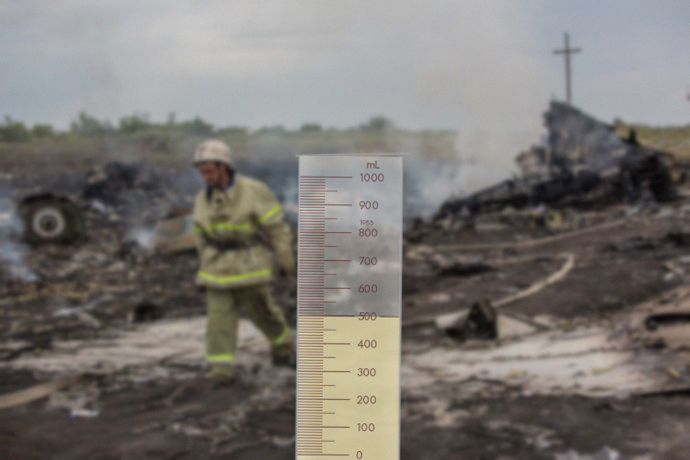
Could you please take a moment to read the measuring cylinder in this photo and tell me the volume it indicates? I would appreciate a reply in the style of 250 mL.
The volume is 500 mL
